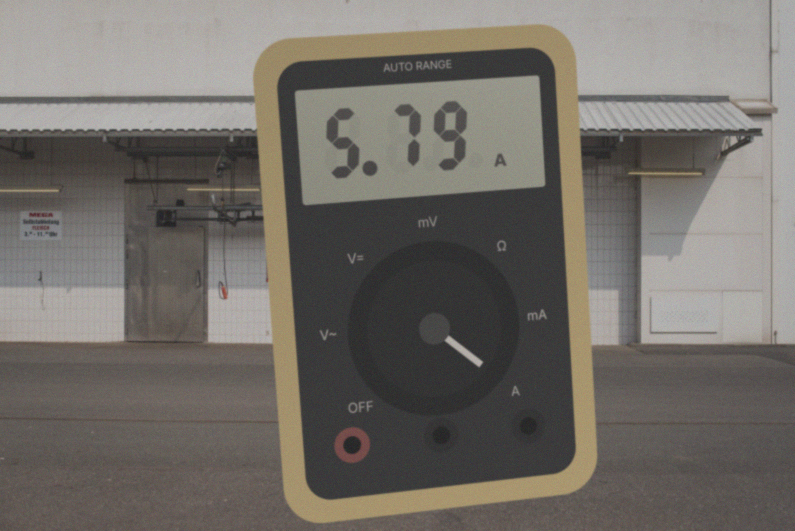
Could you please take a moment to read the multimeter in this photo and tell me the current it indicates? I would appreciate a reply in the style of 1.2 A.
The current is 5.79 A
